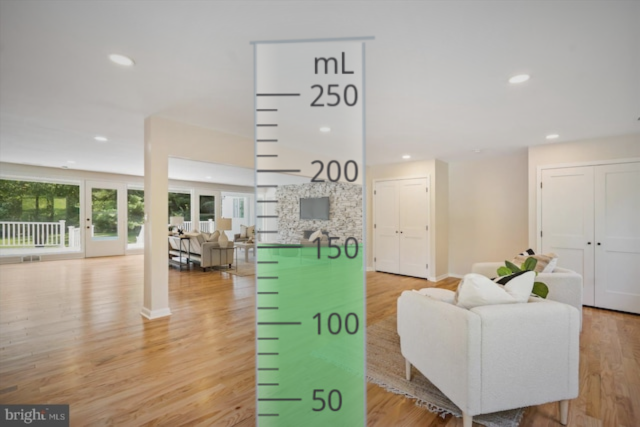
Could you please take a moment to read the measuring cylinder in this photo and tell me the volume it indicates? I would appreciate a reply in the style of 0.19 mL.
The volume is 150 mL
